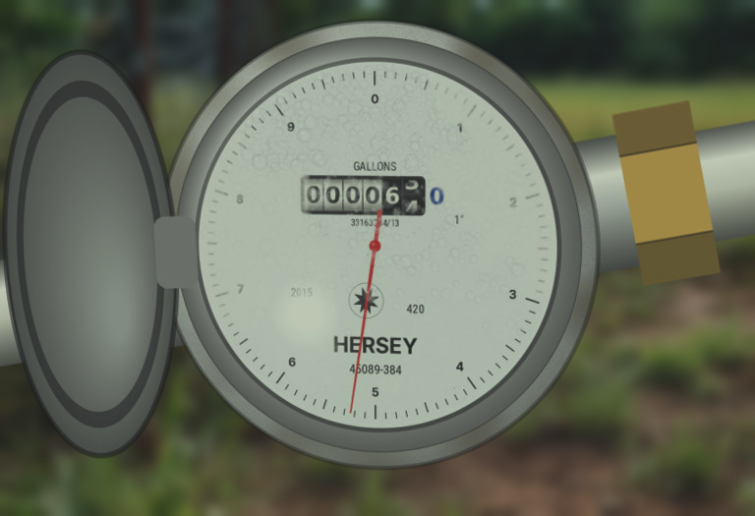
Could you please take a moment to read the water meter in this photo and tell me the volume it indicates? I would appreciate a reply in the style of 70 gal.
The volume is 635.2 gal
